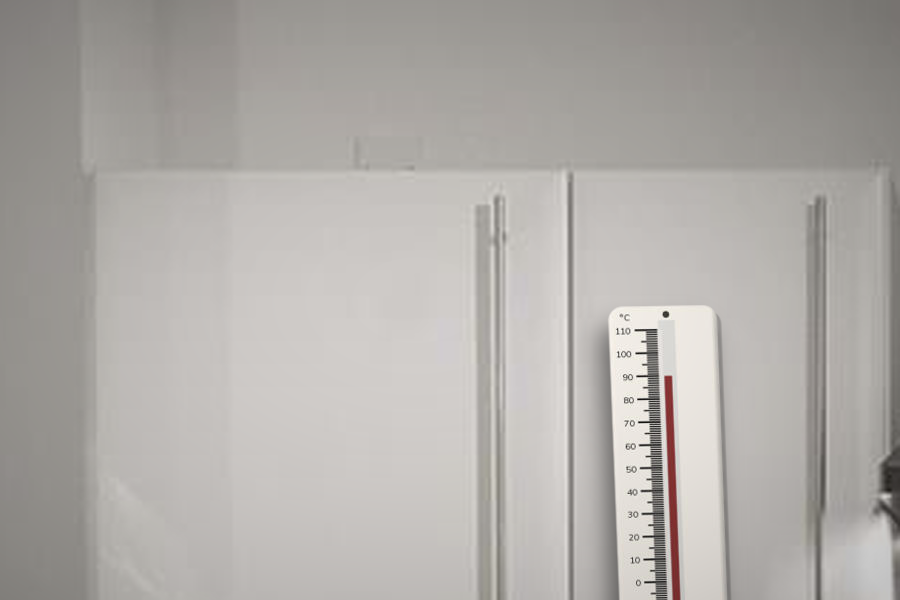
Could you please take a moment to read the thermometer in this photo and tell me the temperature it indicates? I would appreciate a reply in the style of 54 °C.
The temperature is 90 °C
